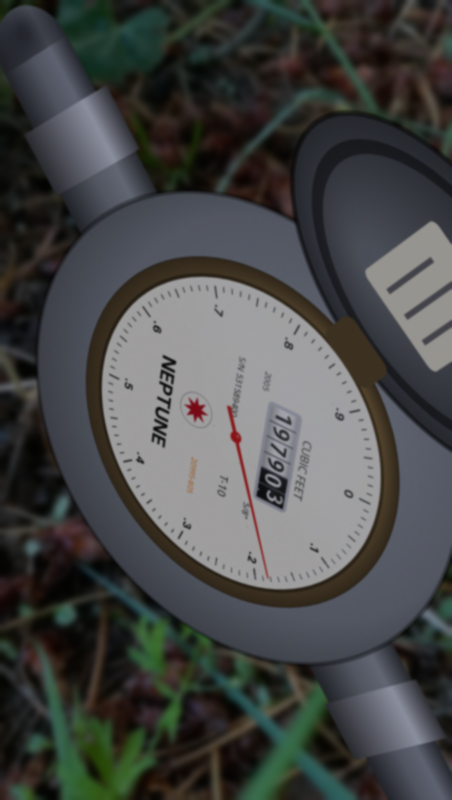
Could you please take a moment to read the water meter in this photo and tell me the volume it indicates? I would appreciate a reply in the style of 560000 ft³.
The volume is 197903.18 ft³
